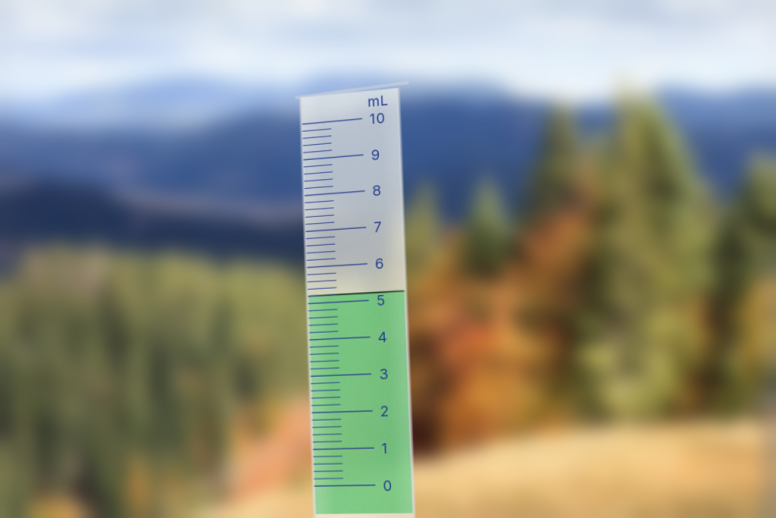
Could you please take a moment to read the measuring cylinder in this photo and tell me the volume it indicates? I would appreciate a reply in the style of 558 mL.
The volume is 5.2 mL
